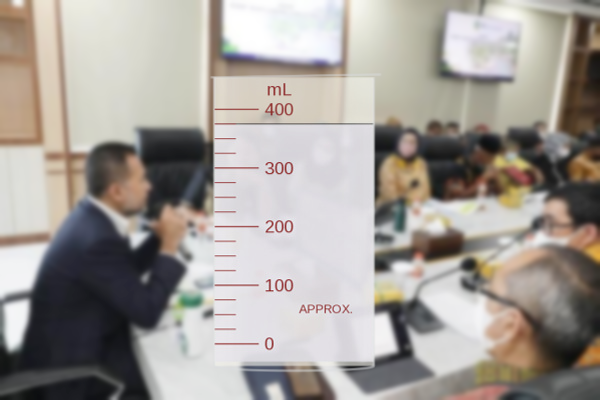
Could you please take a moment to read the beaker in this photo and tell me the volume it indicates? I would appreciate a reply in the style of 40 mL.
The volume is 375 mL
